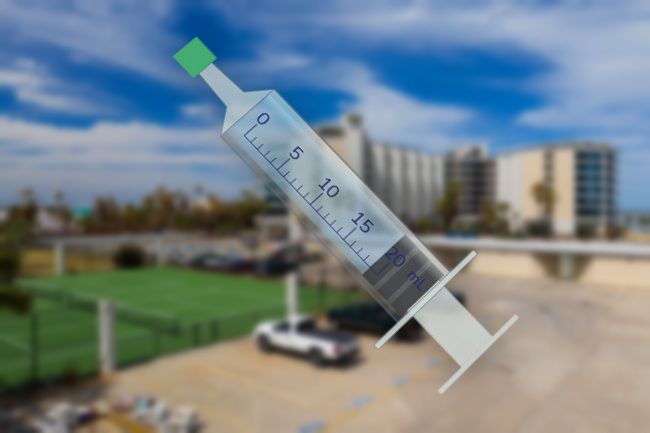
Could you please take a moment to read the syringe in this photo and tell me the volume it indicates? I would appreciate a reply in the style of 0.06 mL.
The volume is 19 mL
